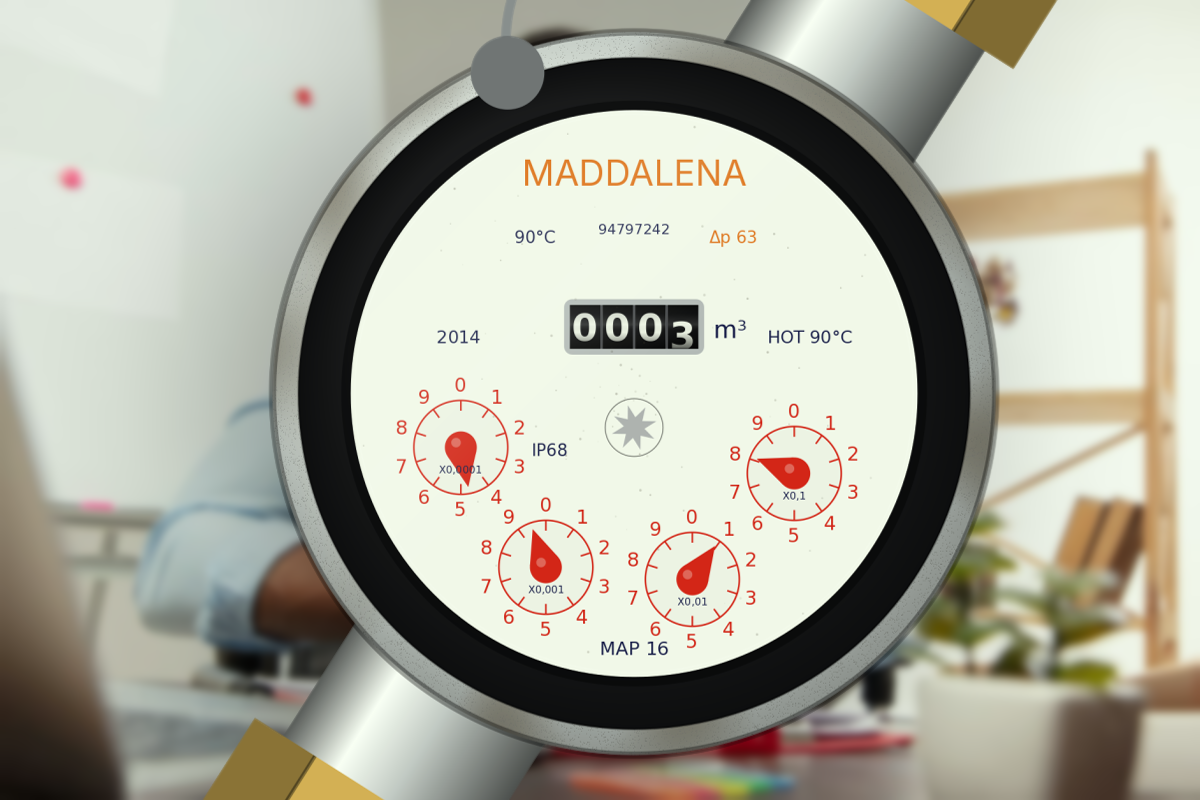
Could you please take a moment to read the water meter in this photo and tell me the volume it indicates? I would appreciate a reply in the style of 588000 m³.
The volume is 2.8094 m³
